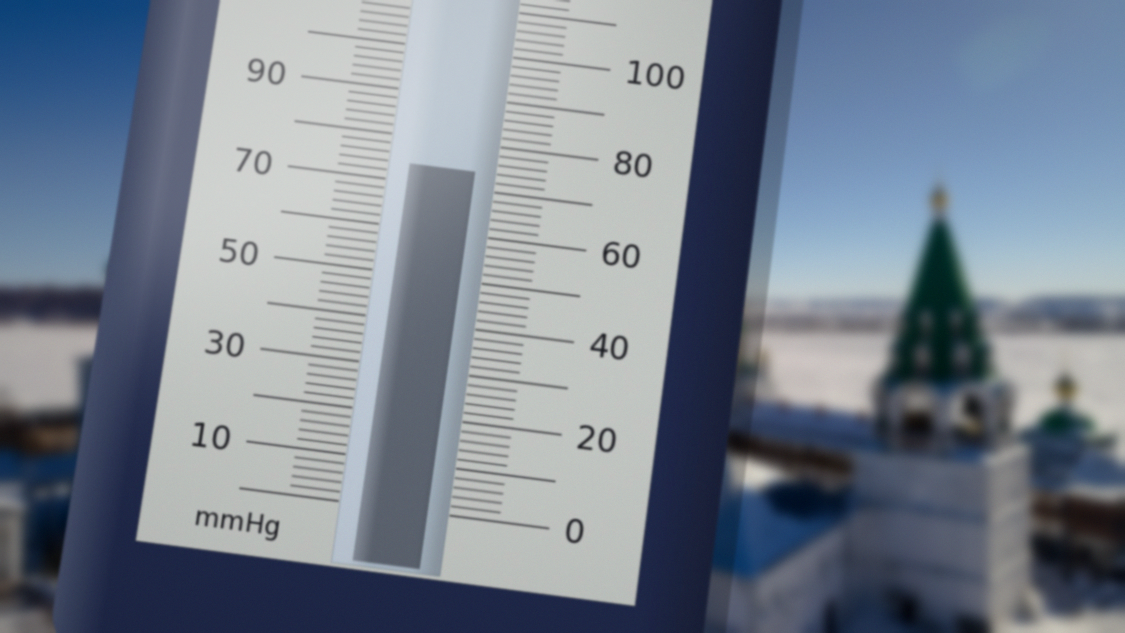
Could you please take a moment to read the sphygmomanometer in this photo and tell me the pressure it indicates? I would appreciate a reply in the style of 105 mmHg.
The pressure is 74 mmHg
